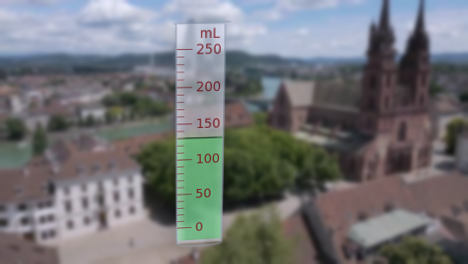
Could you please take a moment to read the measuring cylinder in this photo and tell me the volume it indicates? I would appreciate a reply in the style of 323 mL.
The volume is 130 mL
